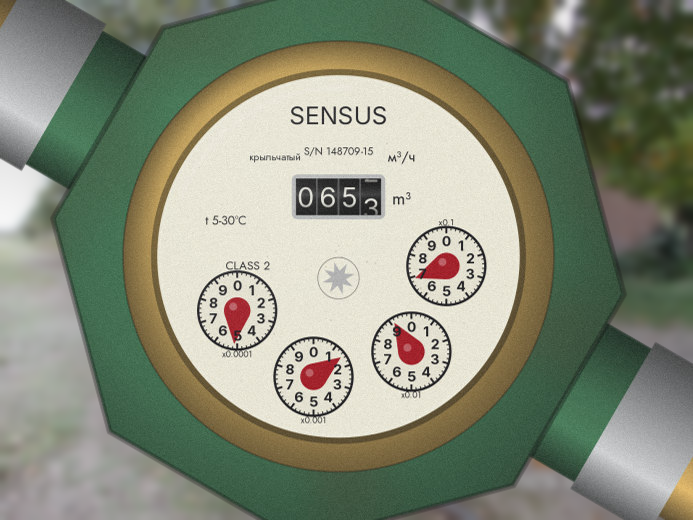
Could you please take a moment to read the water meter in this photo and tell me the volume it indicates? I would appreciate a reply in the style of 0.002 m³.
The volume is 652.6915 m³
